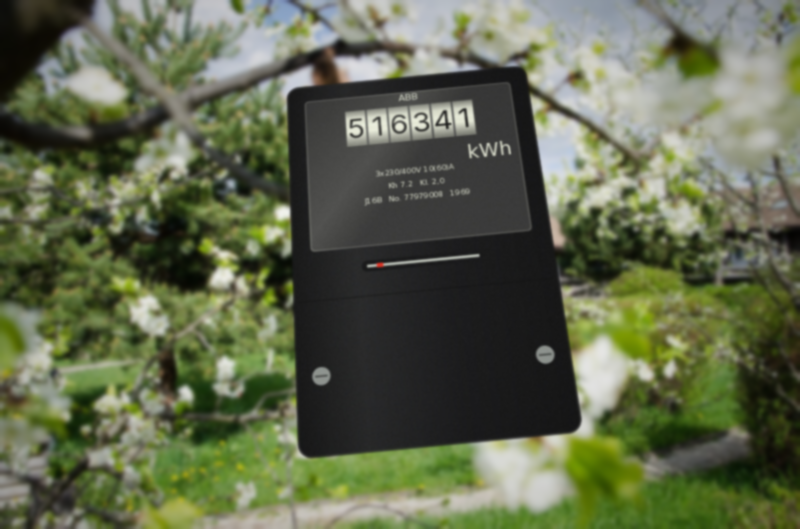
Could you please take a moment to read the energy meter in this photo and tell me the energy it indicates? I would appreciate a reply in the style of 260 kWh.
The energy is 516341 kWh
